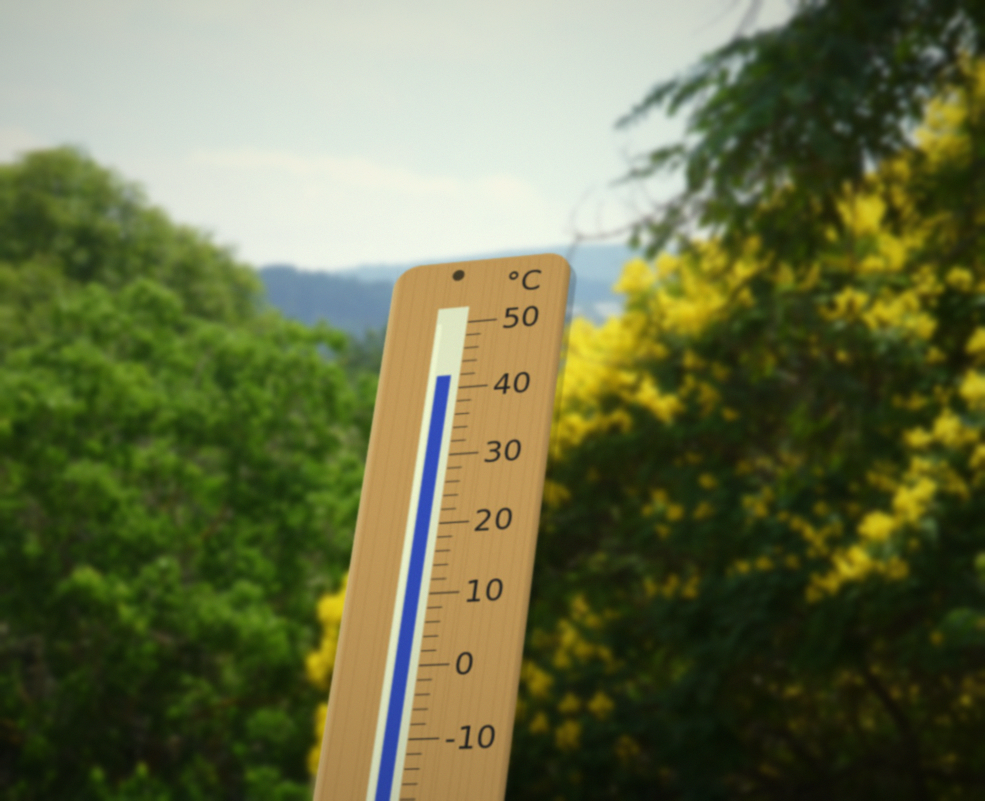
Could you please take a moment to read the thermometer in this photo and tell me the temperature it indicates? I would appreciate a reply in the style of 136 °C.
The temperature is 42 °C
